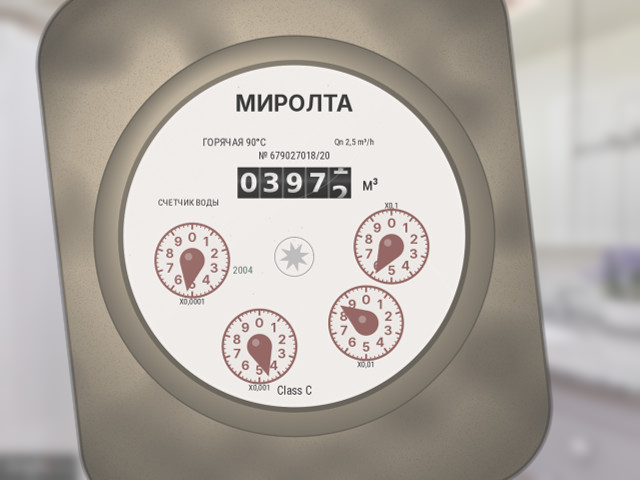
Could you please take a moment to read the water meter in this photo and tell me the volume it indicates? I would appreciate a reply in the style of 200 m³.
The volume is 3971.5845 m³
